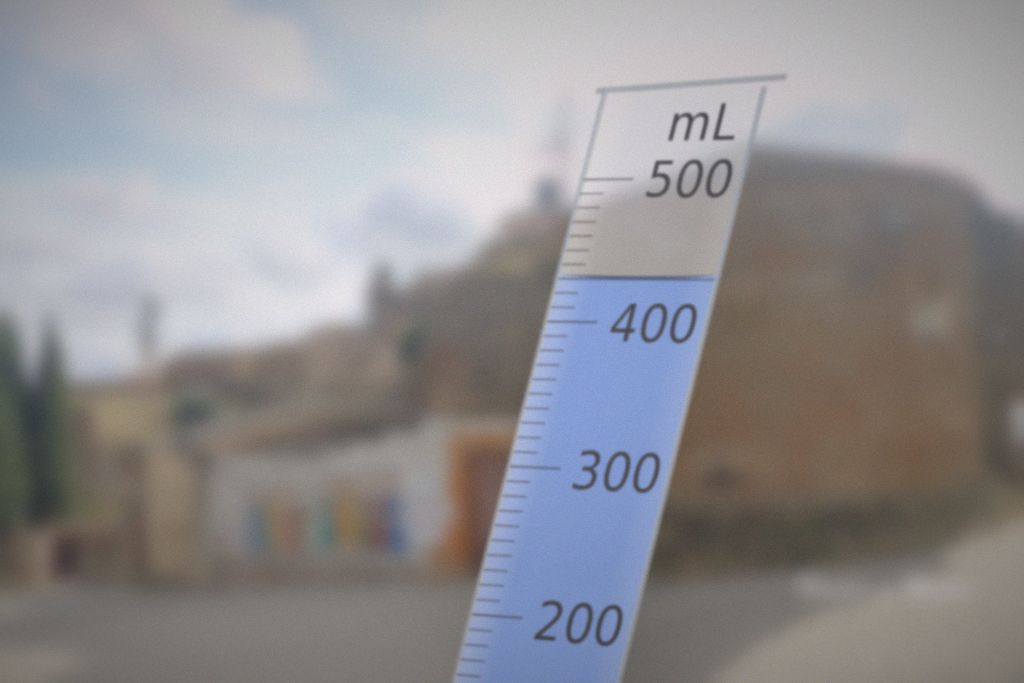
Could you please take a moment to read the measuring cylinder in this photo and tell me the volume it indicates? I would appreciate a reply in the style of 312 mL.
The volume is 430 mL
